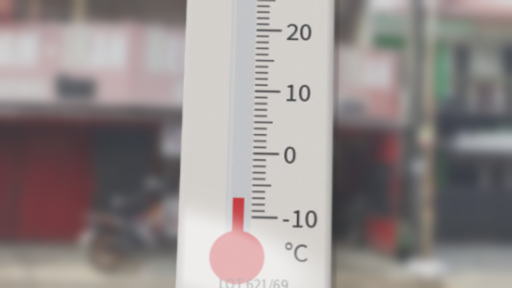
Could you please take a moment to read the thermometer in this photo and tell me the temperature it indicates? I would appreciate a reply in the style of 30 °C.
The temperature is -7 °C
